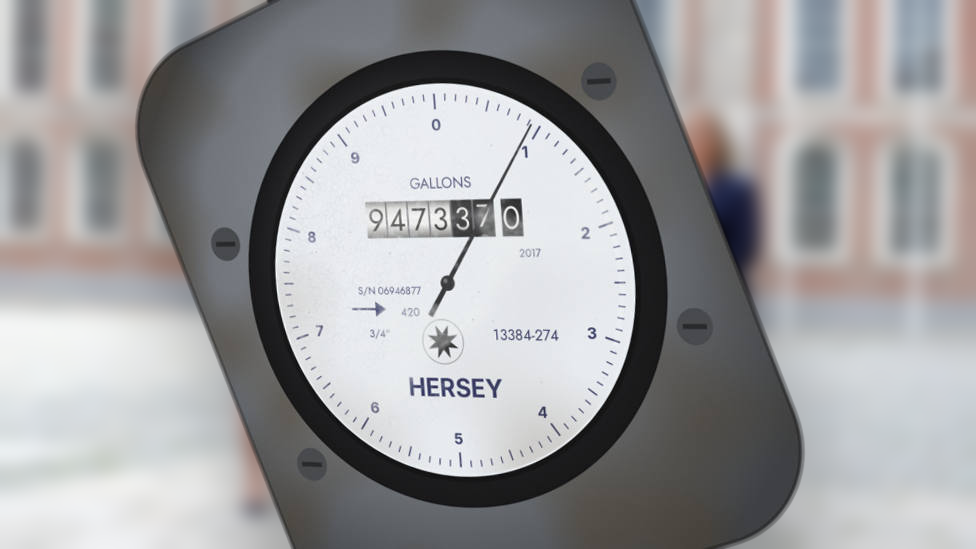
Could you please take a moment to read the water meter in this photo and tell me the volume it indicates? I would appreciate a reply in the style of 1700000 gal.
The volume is 9473370.9 gal
